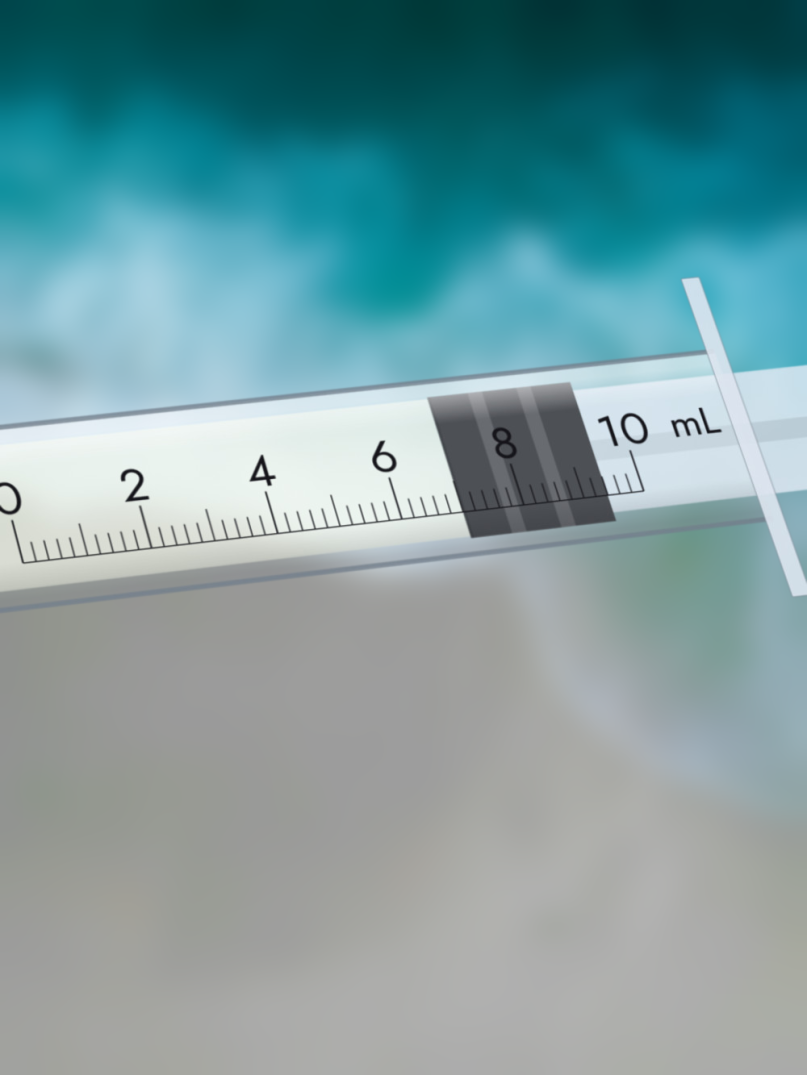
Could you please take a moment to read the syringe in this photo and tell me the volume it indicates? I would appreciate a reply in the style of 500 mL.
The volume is 7 mL
